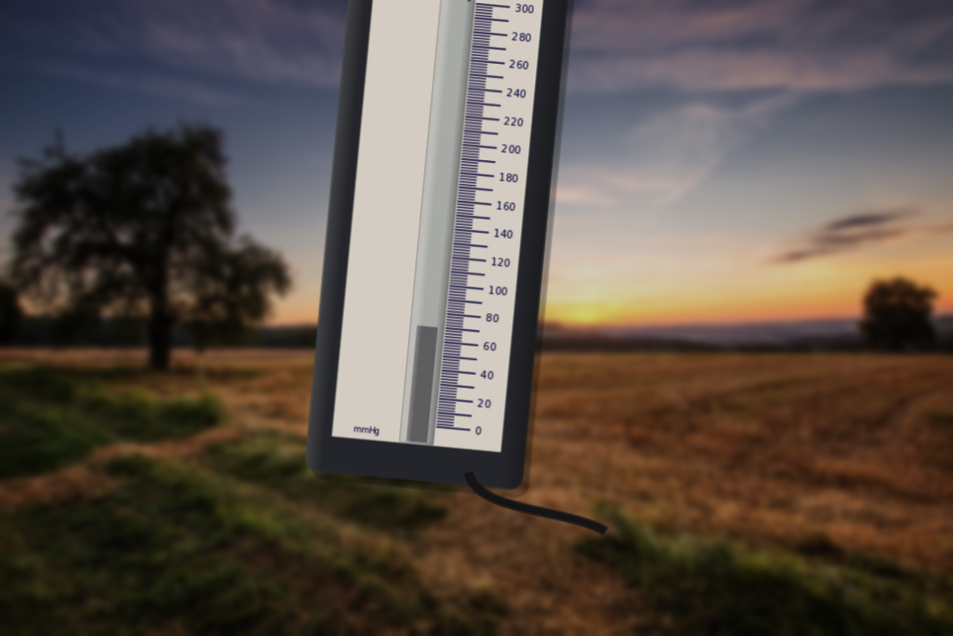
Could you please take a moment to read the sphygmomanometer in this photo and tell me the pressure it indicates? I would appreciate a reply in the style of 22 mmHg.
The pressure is 70 mmHg
